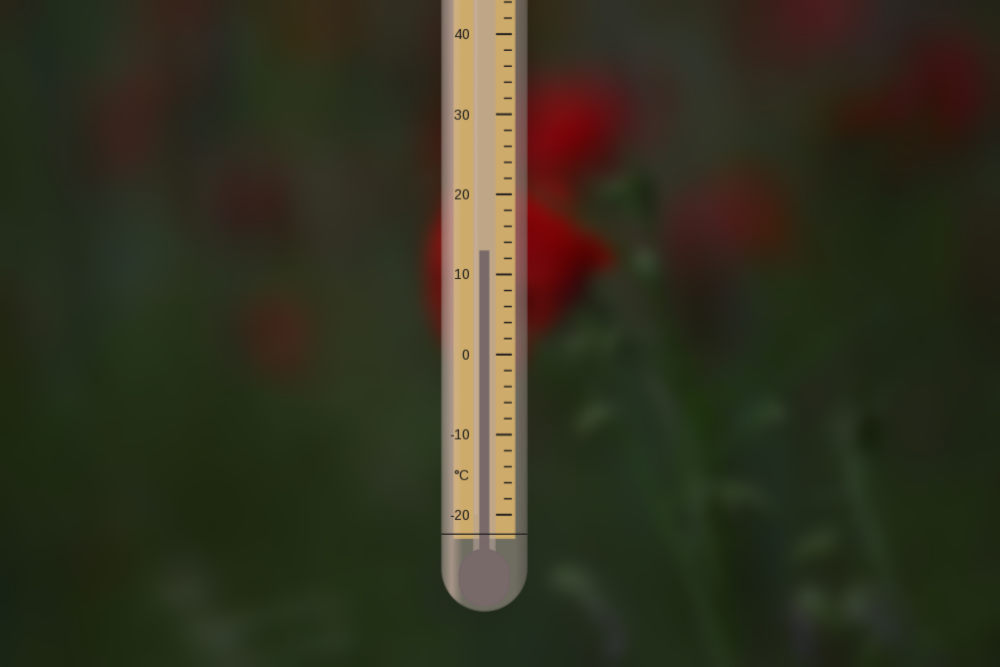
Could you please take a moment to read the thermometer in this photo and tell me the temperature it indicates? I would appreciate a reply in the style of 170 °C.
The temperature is 13 °C
